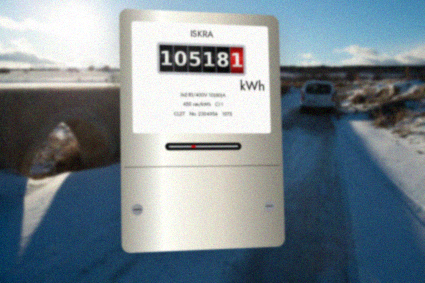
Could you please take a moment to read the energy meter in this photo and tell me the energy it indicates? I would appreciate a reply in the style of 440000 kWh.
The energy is 10518.1 kWh
